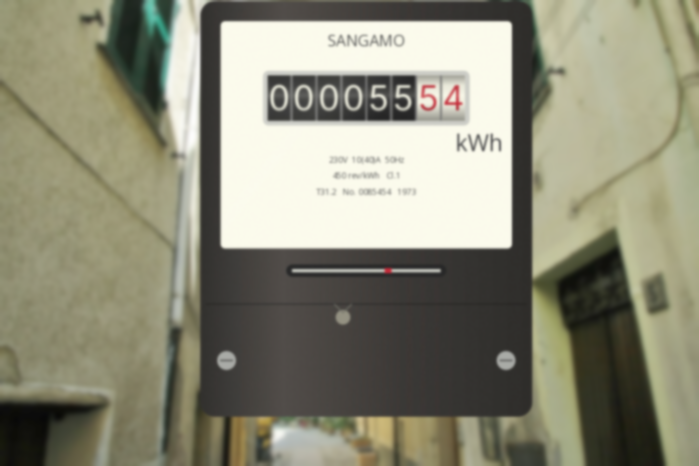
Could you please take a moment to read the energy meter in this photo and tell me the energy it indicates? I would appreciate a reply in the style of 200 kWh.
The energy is 55.54 kWh
